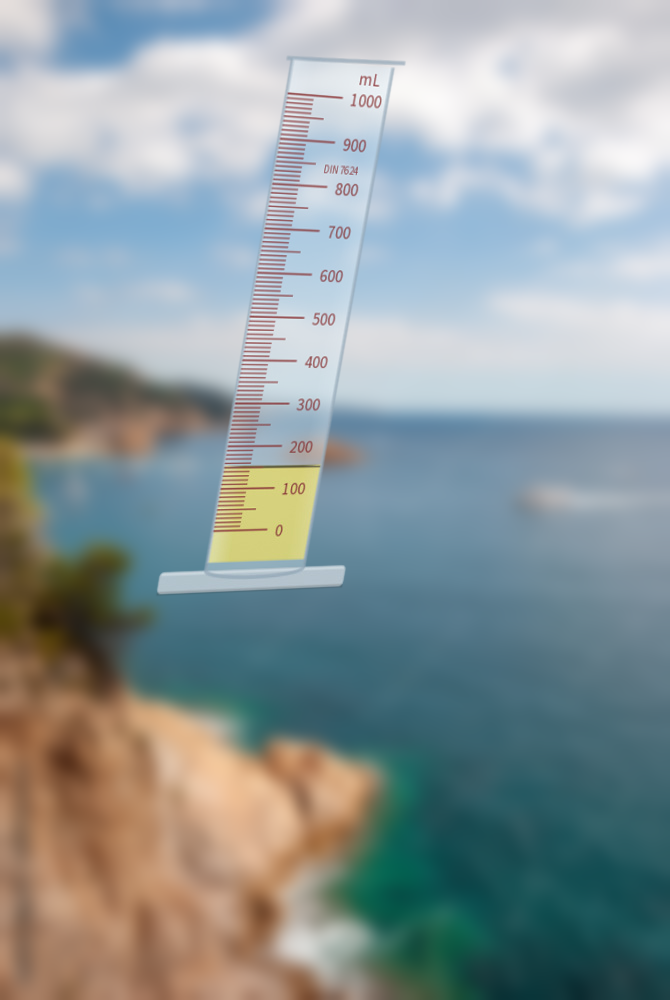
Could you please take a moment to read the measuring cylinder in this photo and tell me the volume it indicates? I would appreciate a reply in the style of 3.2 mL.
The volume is 150 mL
